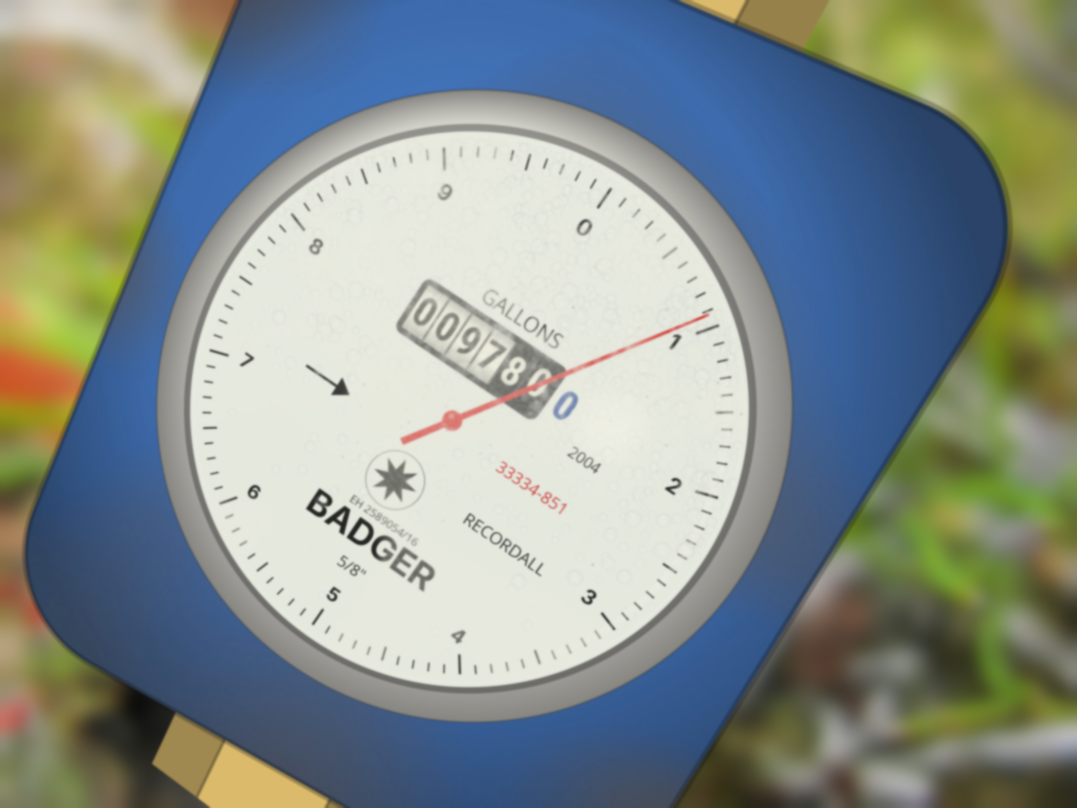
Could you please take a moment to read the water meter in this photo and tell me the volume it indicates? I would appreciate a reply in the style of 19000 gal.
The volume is 97800.9 gal
